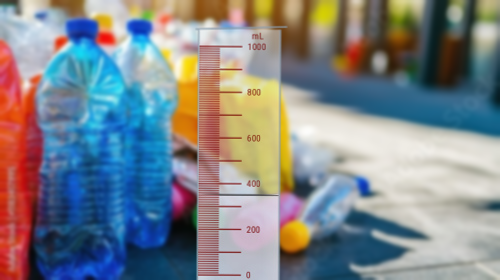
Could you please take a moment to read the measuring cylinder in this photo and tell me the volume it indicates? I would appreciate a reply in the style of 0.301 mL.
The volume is 350 mL
